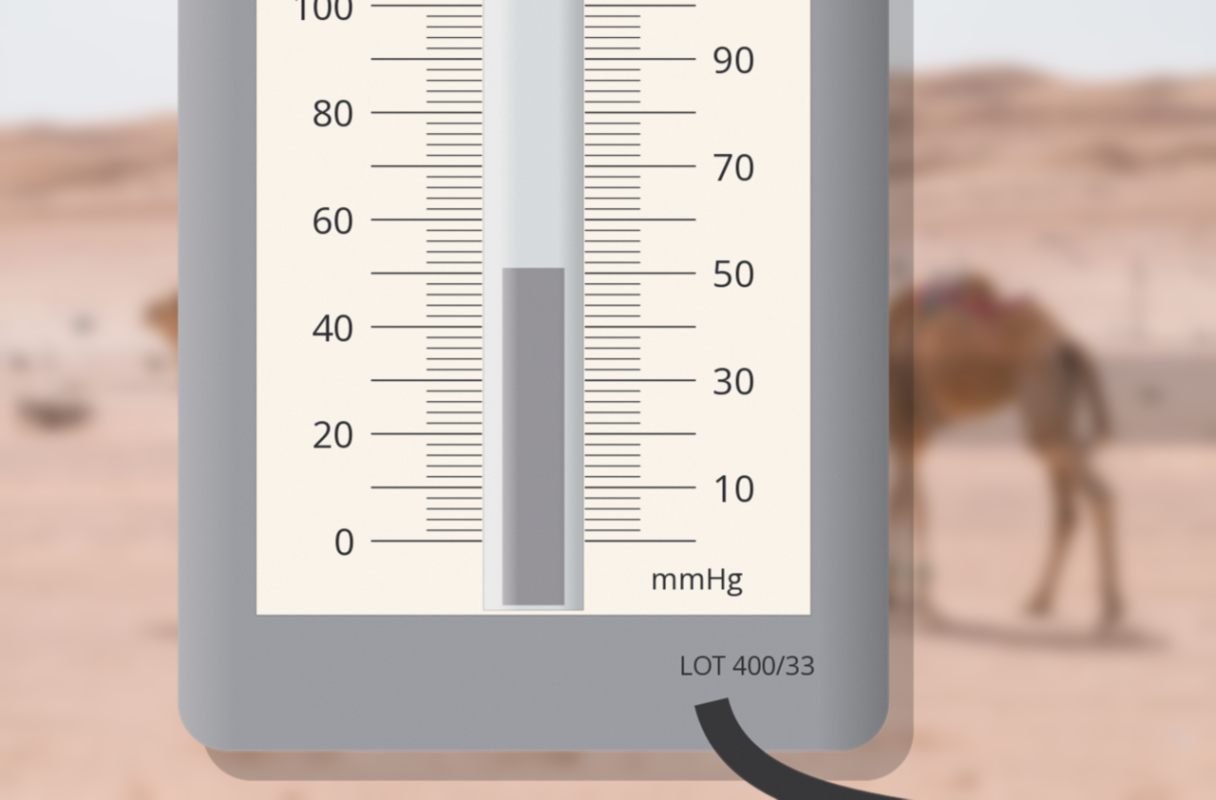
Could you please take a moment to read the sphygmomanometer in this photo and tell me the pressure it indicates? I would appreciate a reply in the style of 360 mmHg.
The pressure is 51 mmHg
